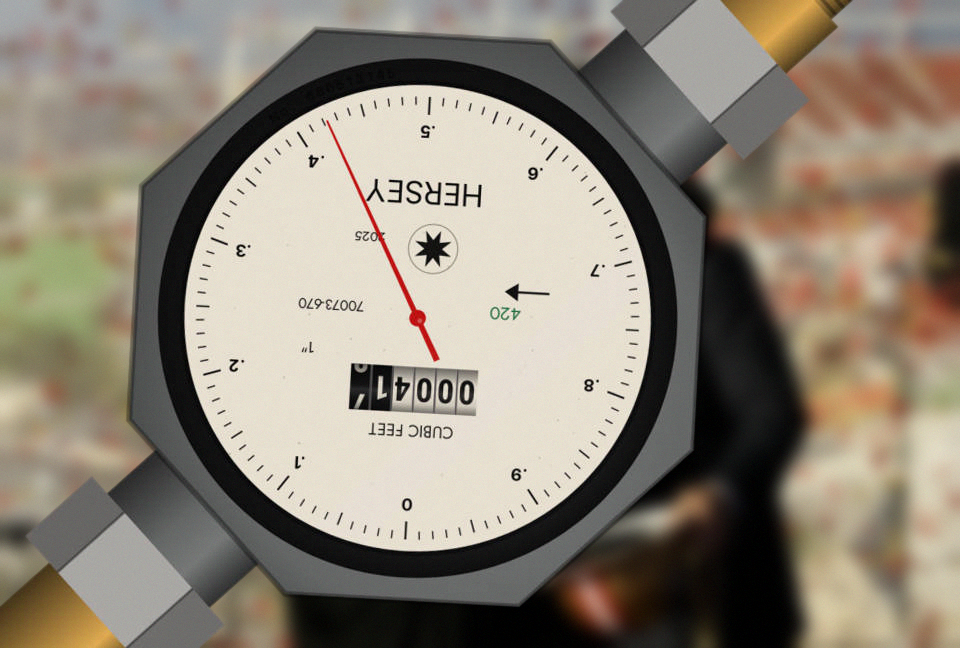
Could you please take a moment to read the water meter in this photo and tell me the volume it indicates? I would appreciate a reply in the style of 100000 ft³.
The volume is 417.42 ft³
